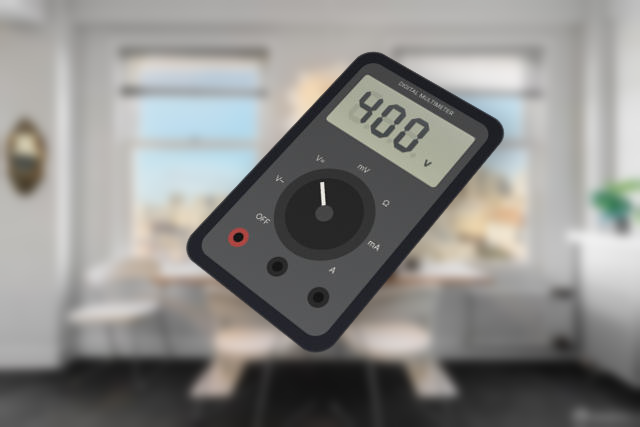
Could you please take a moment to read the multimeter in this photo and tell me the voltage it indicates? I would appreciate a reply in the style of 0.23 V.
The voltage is 400 V
